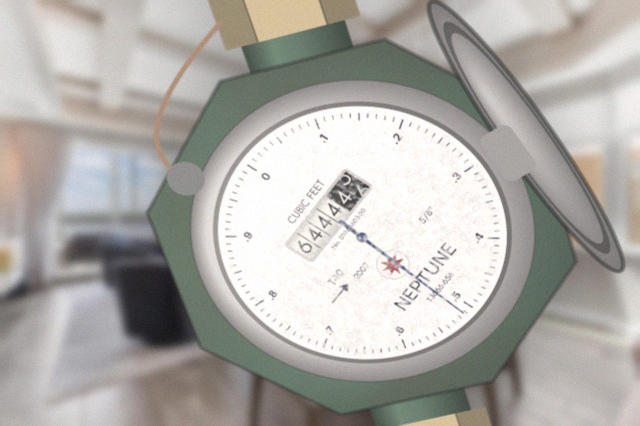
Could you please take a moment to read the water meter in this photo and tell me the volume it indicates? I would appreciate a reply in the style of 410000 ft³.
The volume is 644445.51 ft³
